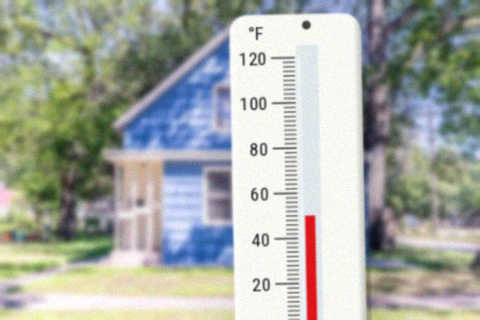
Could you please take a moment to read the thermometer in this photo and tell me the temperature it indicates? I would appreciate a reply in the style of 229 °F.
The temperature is 50 °F
